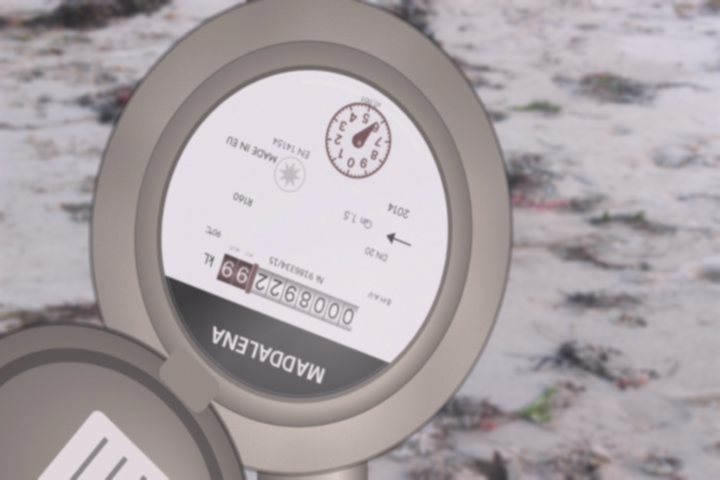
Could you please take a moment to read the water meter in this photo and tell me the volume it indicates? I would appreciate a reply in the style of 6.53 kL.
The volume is 8922.995 kL
